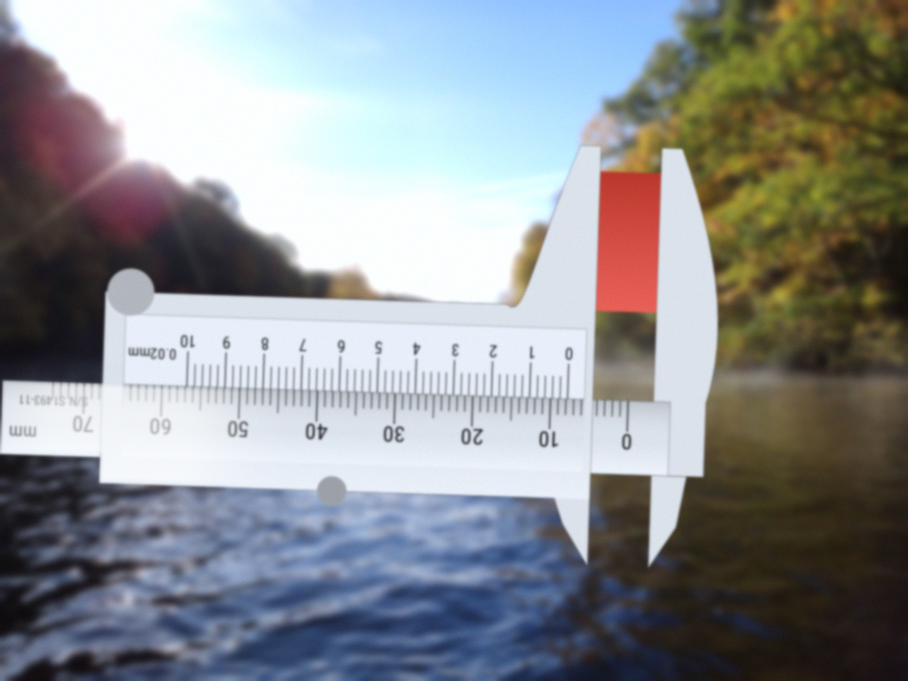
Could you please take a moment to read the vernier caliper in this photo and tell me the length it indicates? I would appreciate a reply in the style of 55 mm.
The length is 7.8 mm
